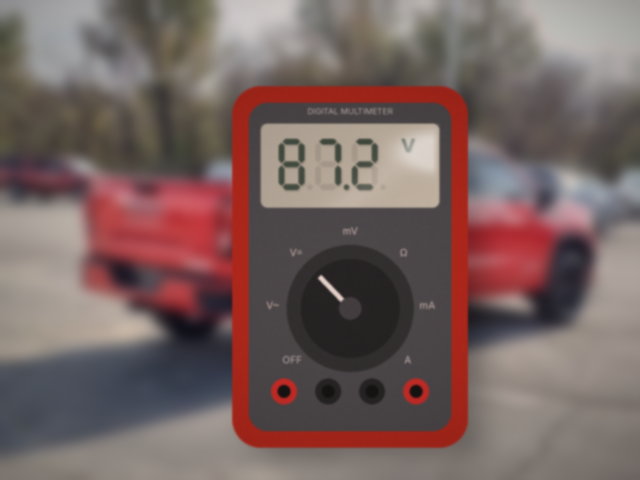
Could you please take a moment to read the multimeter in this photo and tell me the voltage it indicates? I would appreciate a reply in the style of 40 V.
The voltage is 87.2 V
